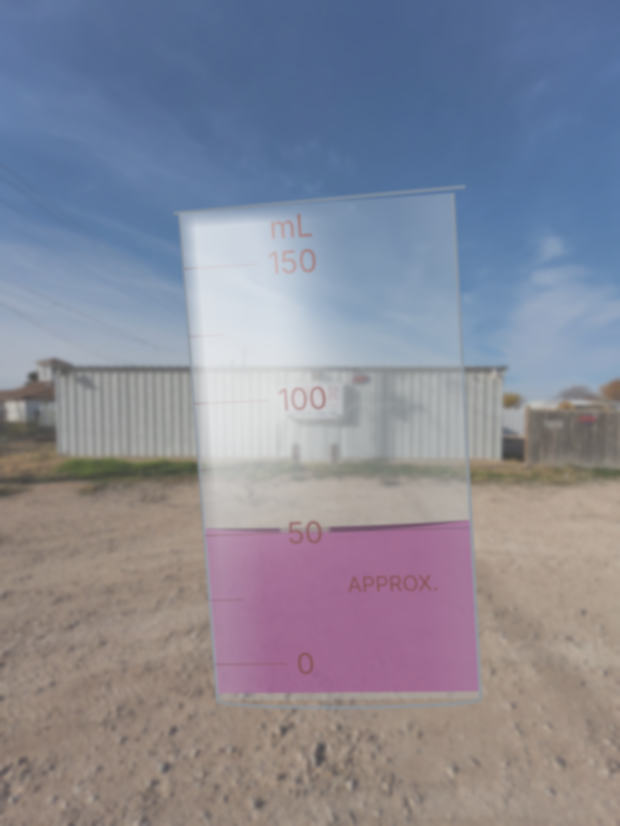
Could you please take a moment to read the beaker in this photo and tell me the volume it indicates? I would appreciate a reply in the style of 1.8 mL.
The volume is 50 mL
